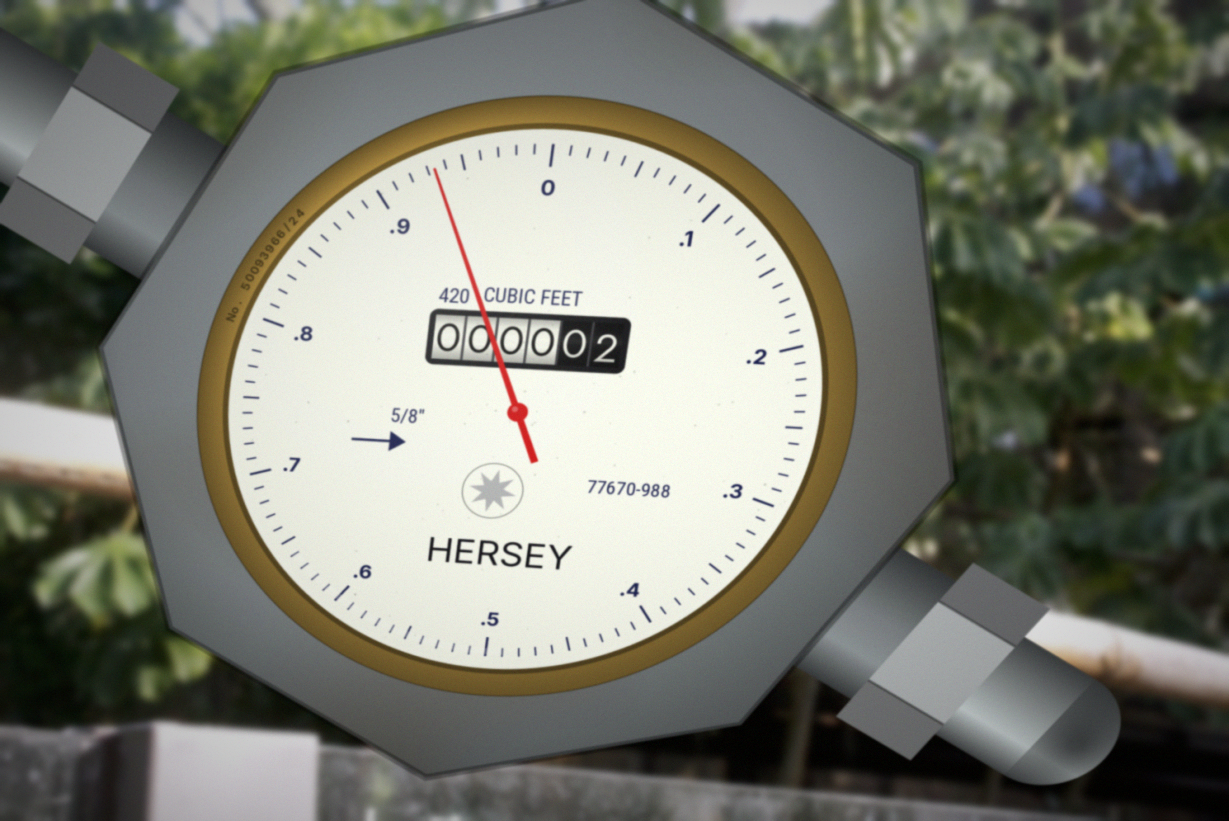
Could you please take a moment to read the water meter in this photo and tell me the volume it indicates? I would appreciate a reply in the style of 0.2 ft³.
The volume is 1.93 ft³
